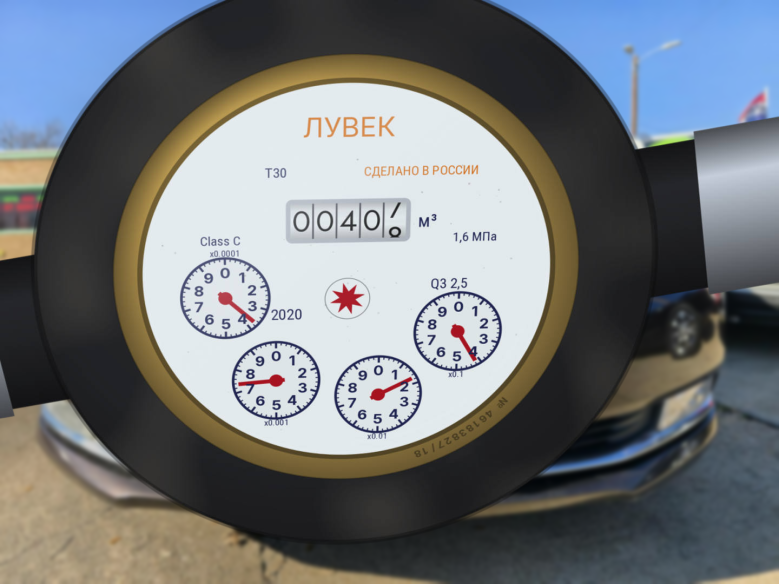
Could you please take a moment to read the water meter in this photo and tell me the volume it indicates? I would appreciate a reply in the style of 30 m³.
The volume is 407.4173 m³
